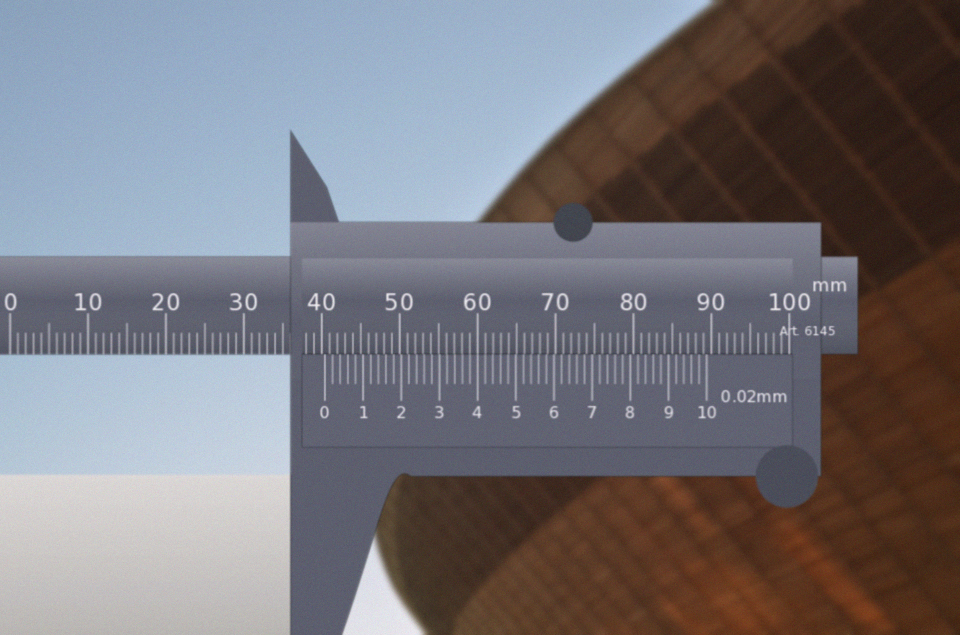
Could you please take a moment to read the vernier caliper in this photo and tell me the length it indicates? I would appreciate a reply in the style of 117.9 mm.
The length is 40.4 mm
